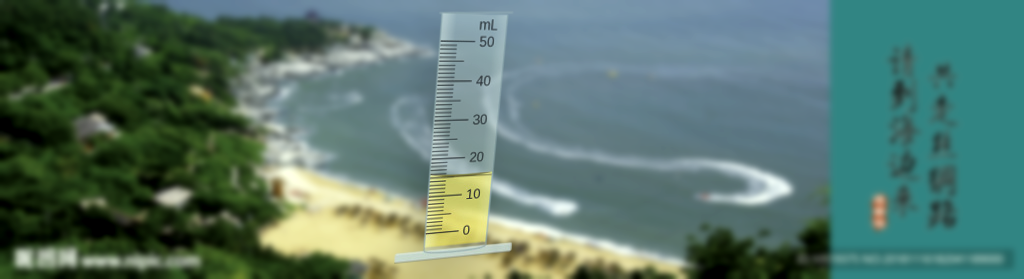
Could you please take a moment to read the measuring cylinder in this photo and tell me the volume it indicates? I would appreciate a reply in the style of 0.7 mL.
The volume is 15 mL
